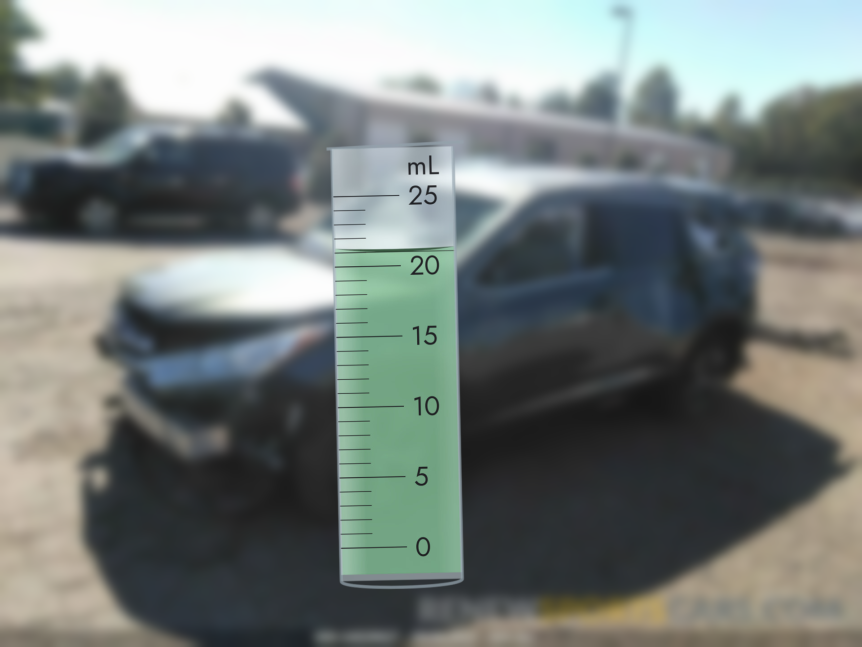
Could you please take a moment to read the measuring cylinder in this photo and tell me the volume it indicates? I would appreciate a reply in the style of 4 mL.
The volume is 21 mL
